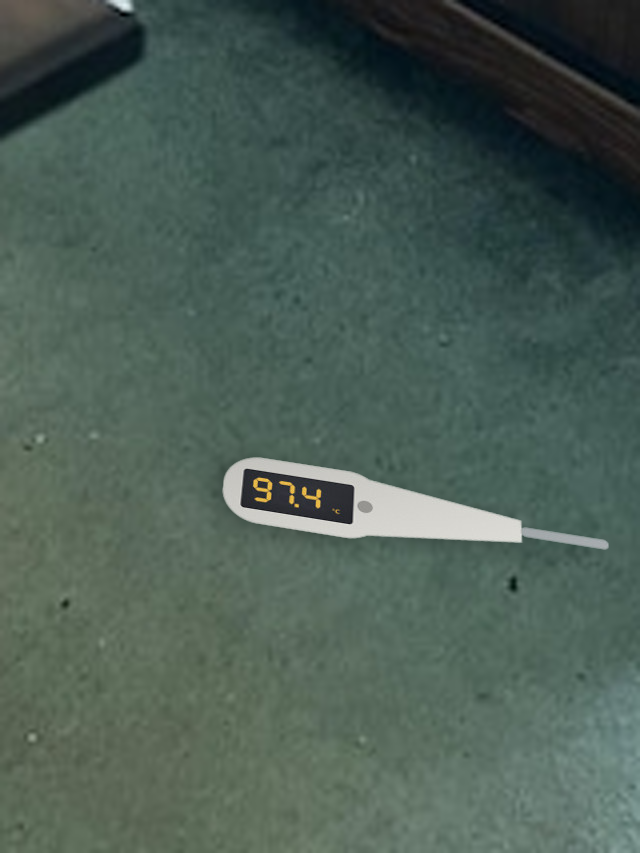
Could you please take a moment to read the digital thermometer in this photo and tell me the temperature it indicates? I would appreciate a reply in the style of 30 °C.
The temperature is 97.4 °C
